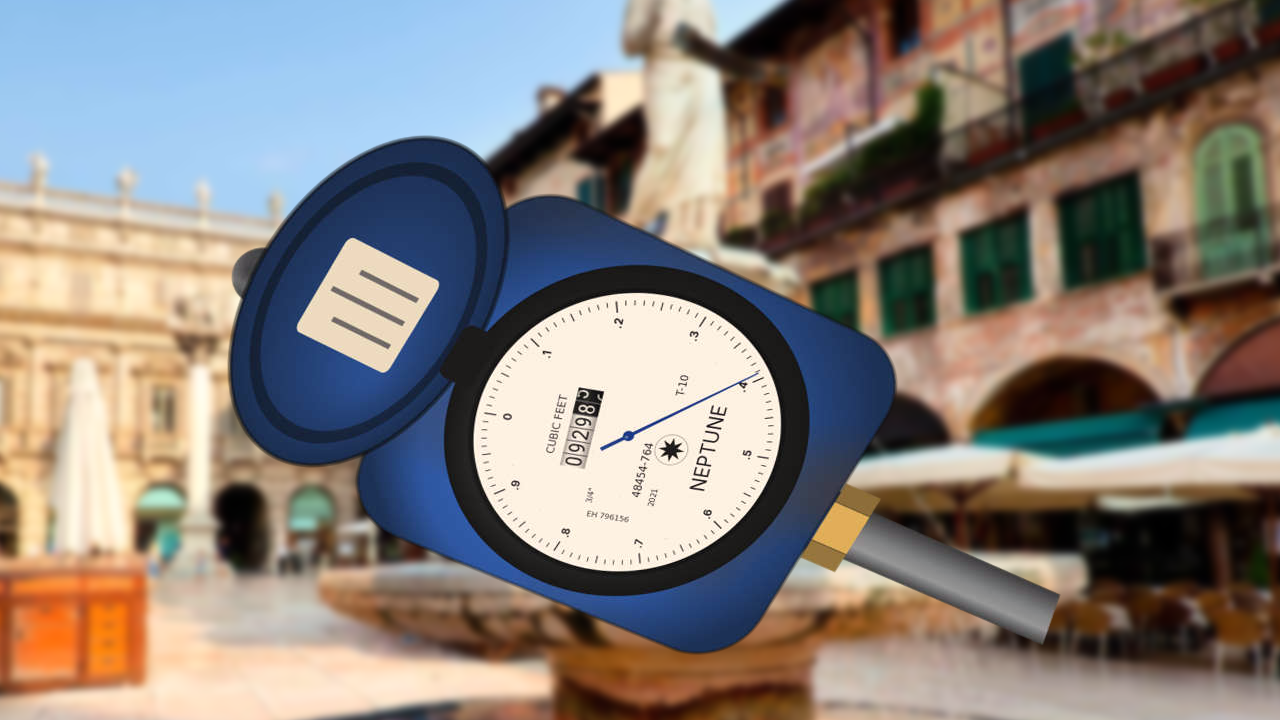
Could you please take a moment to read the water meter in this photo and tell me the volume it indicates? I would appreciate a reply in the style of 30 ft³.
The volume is 92985.39 ft³
